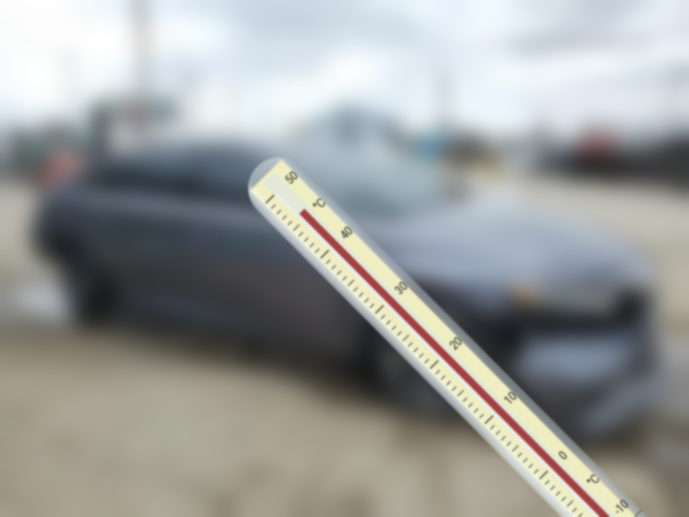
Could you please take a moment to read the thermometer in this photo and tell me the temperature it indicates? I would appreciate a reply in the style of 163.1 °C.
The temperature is 46 °C
